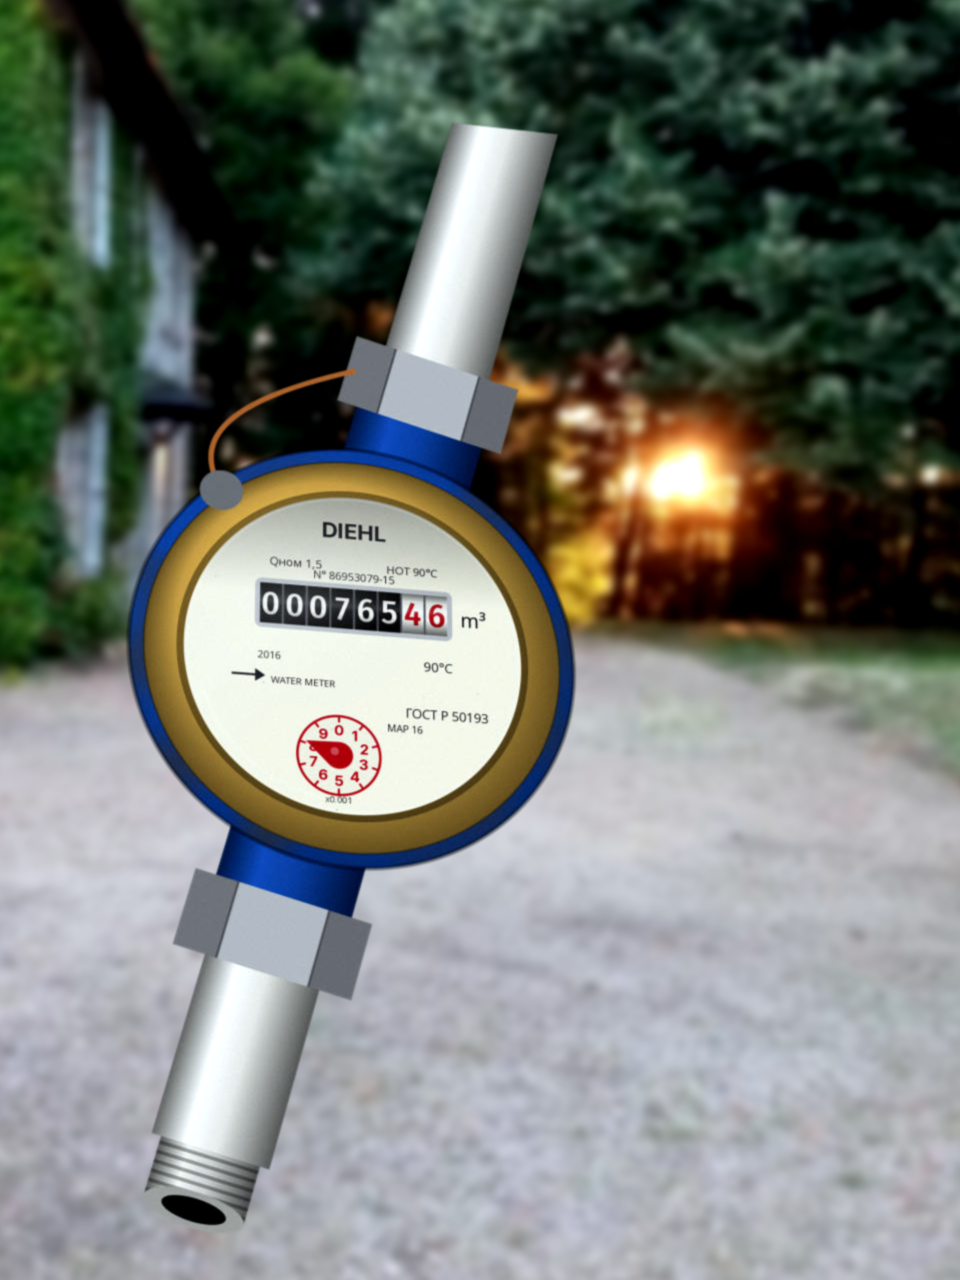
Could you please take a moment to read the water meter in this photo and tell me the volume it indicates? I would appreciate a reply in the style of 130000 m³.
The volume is 765.468 m³
